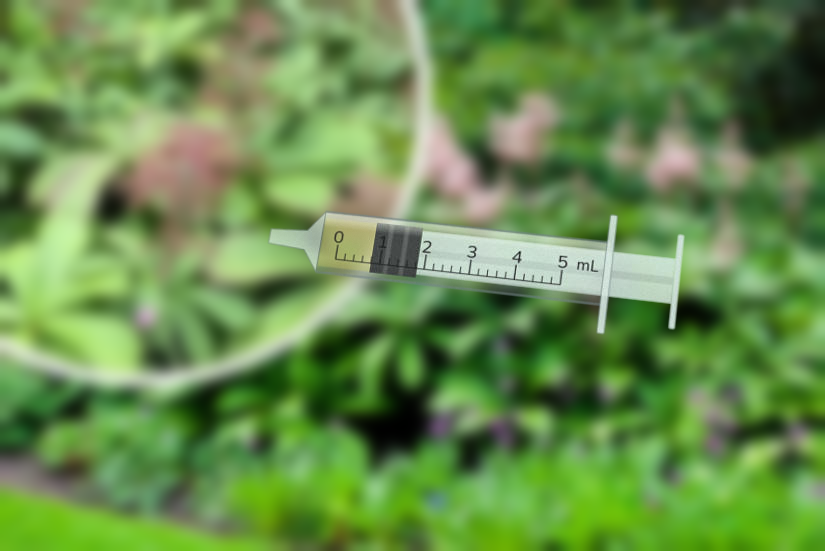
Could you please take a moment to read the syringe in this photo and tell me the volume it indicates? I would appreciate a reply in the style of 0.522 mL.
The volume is 0.8 mL
